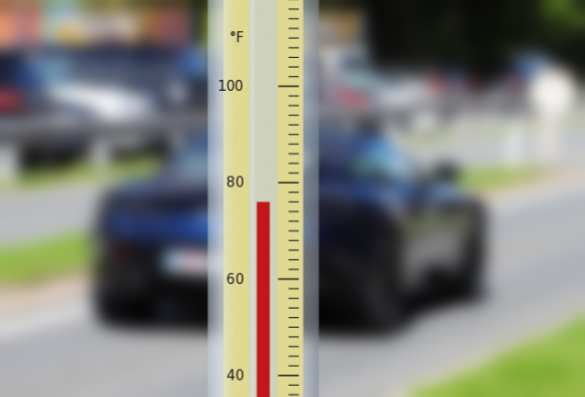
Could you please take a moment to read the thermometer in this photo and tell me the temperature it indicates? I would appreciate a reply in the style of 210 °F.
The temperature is 76 °F
